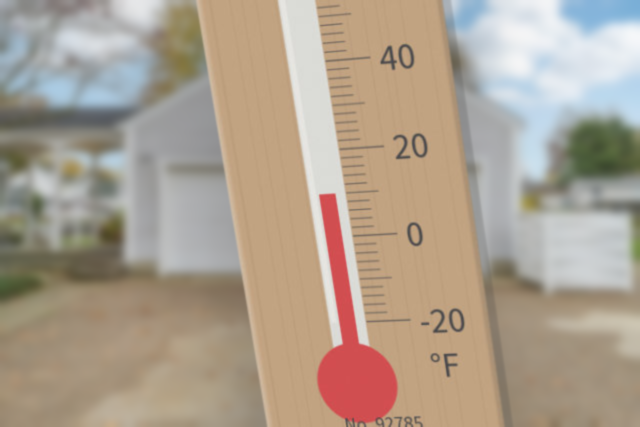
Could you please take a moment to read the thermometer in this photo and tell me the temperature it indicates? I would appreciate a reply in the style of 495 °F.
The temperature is 10 °F
